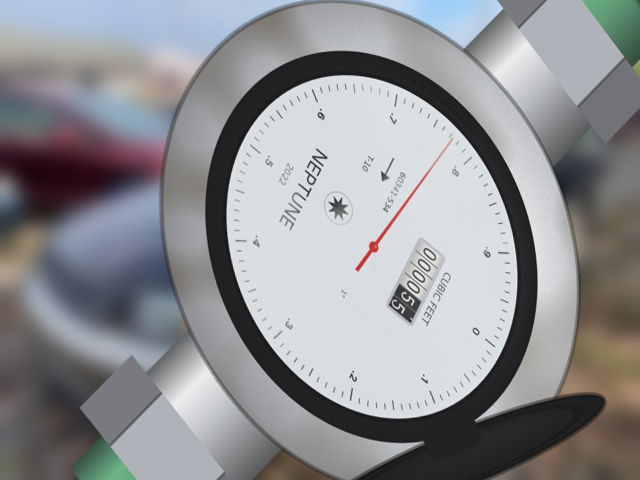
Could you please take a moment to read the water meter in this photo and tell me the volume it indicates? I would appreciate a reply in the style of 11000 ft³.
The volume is 54.77 ft³
